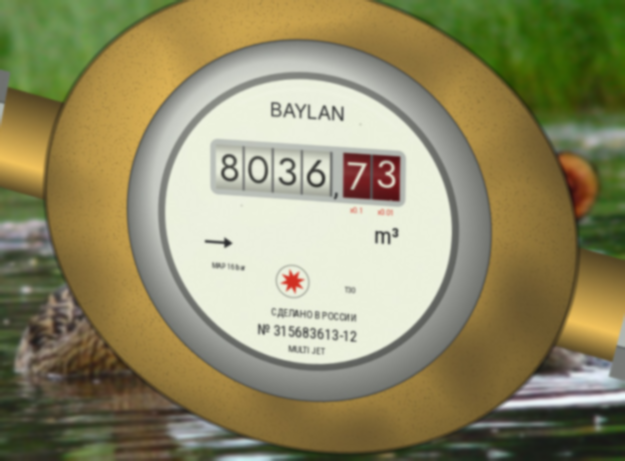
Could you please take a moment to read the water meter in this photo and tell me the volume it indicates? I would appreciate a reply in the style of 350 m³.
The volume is 8036.73 m³
